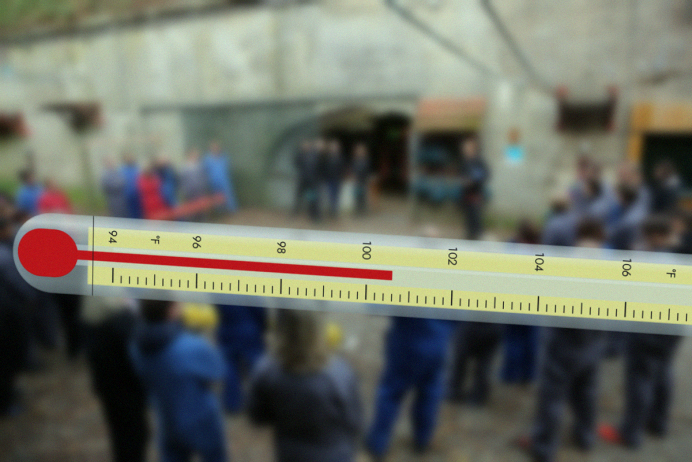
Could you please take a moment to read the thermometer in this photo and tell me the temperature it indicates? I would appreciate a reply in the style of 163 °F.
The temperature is 100.6 °F
